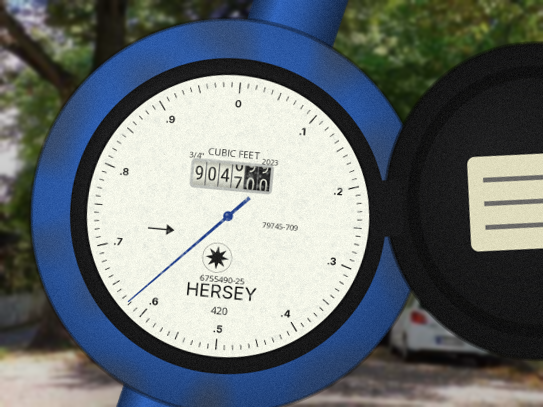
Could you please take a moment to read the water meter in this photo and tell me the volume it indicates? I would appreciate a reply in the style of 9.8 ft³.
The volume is 904699.62 ft³
